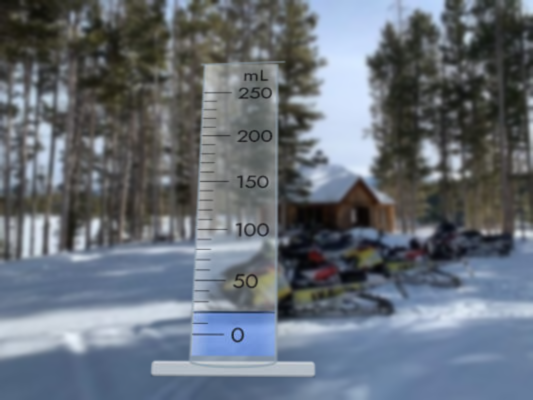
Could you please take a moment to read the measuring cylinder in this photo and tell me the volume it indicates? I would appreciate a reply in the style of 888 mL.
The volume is 20 mL
